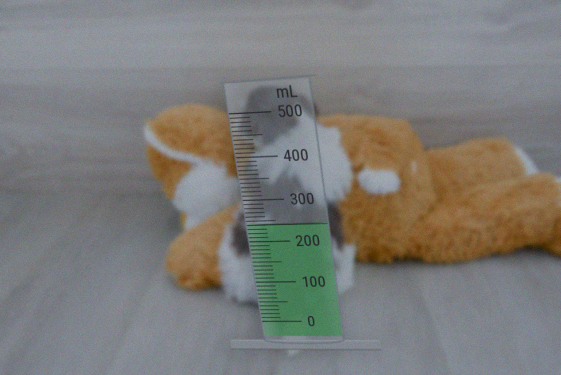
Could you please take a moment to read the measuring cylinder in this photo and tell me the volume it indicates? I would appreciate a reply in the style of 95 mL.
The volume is 240 mL
